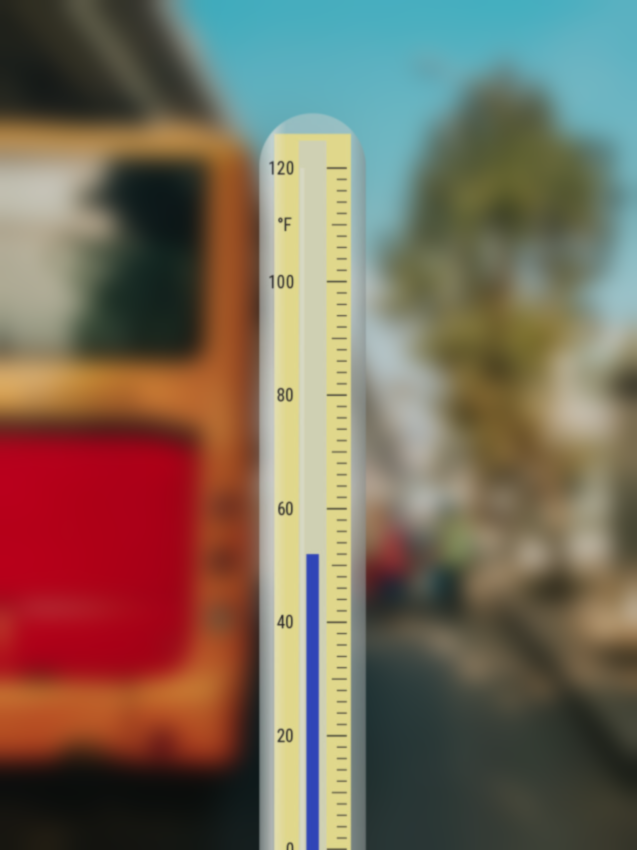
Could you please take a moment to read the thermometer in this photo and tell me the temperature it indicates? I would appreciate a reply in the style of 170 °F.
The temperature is 52 °F
